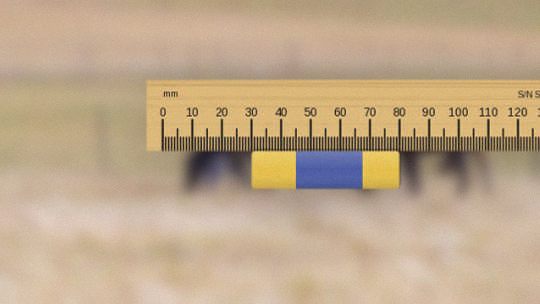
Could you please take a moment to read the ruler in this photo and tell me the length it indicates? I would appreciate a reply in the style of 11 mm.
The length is 50 mm
